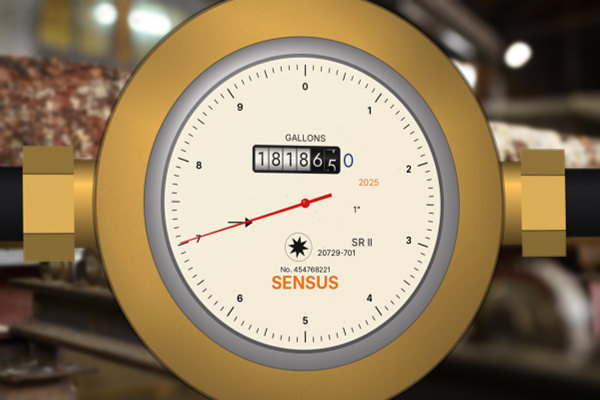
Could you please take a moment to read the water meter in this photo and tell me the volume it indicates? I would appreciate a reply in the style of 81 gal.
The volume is 1818647.0 gal
